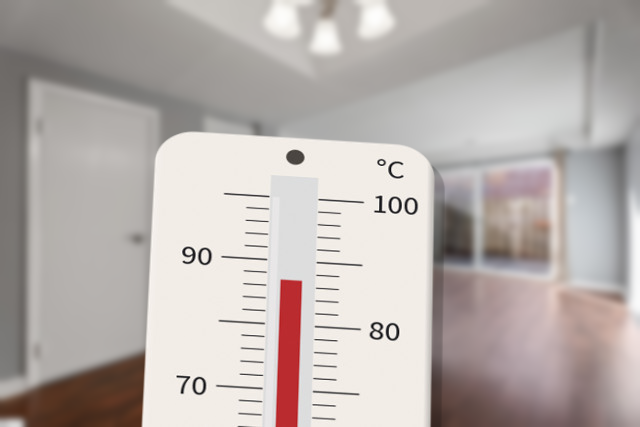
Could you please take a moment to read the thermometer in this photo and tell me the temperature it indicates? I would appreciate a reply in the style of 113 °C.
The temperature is 87 °C
